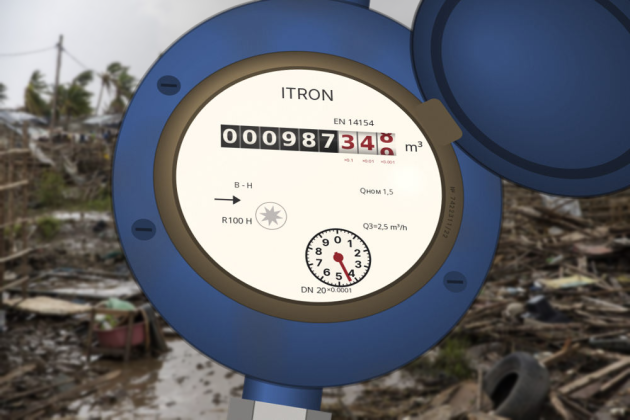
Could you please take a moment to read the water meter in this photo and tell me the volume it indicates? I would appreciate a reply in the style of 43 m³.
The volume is 987.3484 m³
